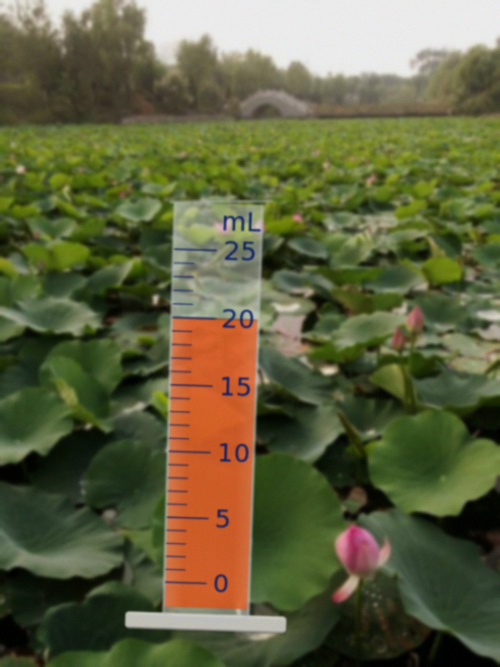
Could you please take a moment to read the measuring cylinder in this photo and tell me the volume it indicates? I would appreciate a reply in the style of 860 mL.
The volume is 20 mL
